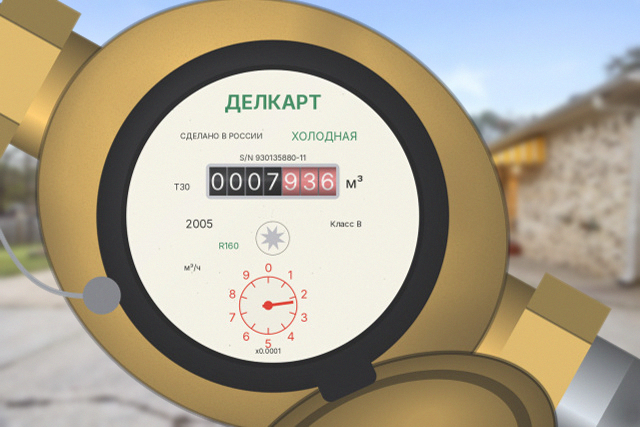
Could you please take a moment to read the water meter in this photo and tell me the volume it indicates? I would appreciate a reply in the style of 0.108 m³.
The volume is 7.9362 m³
